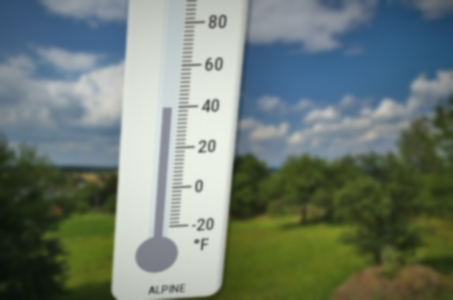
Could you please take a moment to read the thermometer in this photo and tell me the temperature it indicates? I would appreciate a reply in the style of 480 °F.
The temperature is 40 °F
